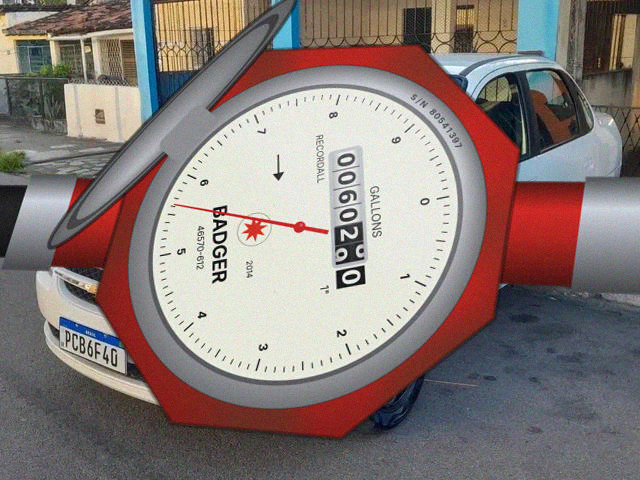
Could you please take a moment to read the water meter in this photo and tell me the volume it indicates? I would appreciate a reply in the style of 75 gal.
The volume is 60285.6 gal
